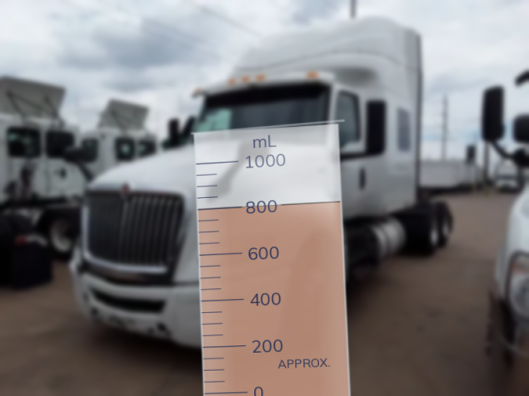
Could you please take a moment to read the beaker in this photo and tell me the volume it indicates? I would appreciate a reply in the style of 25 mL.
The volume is 800 mL
